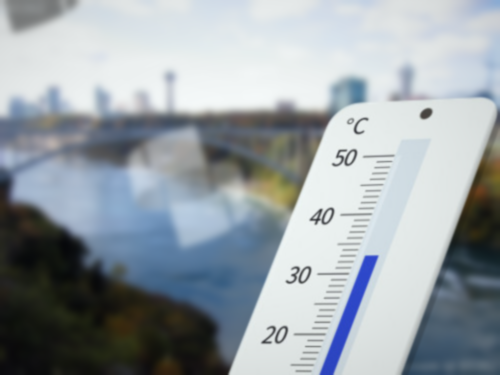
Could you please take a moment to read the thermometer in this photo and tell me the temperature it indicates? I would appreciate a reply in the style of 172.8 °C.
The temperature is 33 °C
